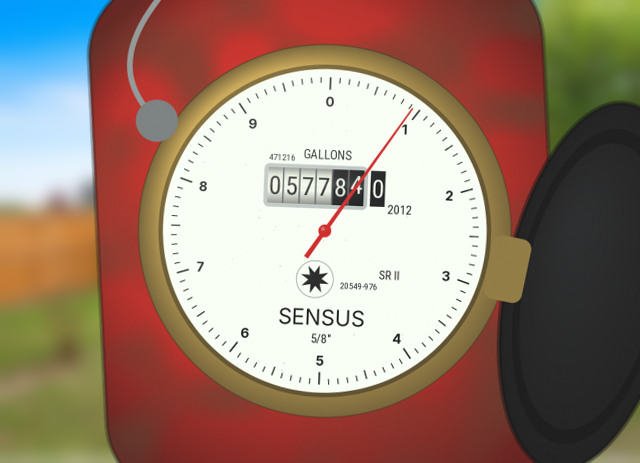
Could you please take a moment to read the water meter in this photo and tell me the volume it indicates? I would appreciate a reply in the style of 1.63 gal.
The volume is 577840.9 gal
